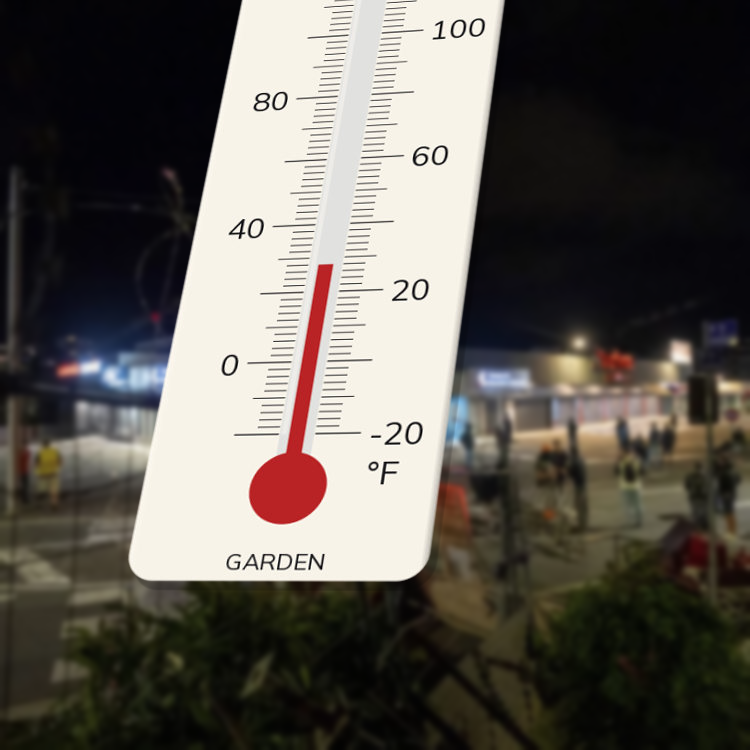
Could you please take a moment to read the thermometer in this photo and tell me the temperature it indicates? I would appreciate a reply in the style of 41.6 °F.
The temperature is 28 °F
